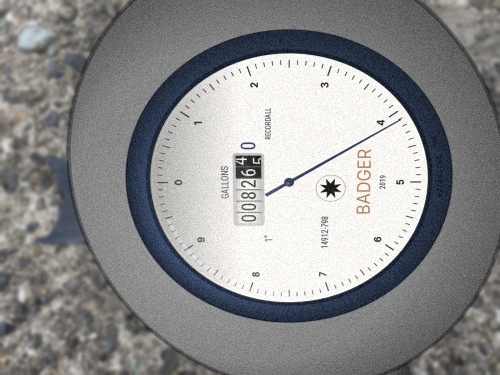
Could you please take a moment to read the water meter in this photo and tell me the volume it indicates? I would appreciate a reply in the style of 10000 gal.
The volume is 82644.1 gal
